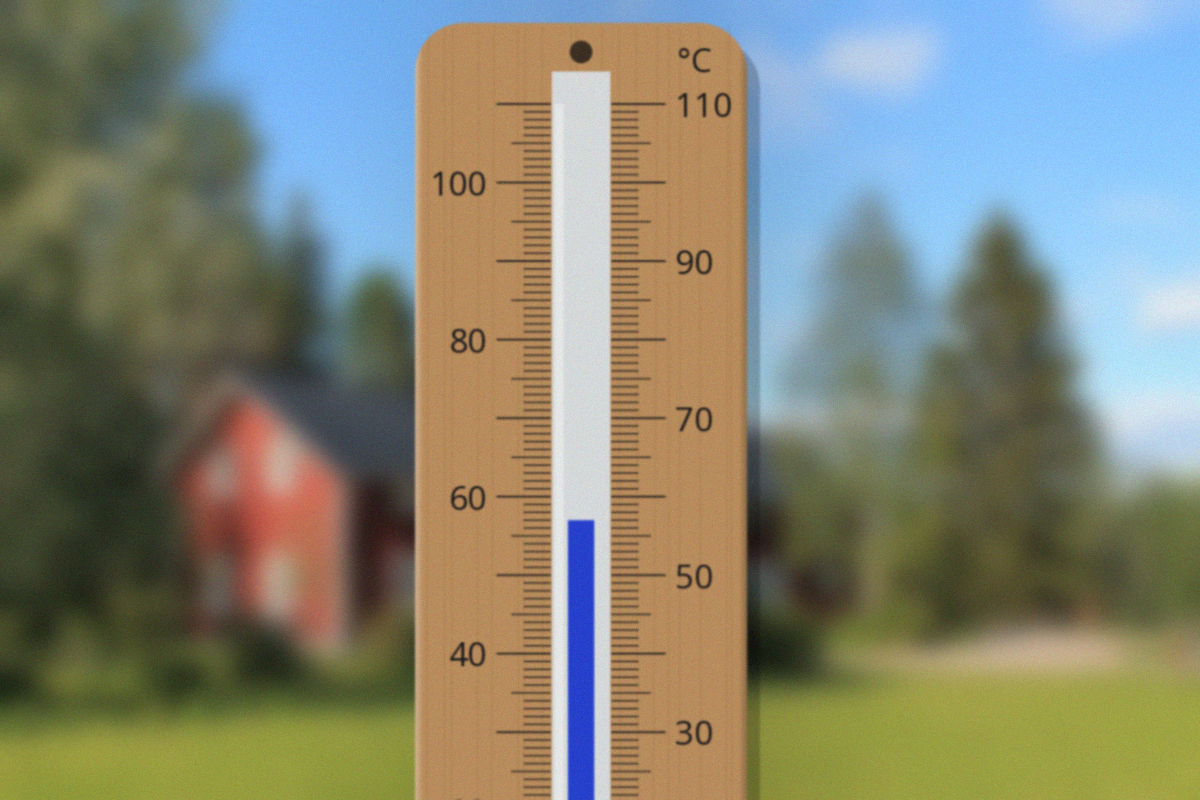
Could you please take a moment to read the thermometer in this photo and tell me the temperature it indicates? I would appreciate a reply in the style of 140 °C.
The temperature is 57 °C
